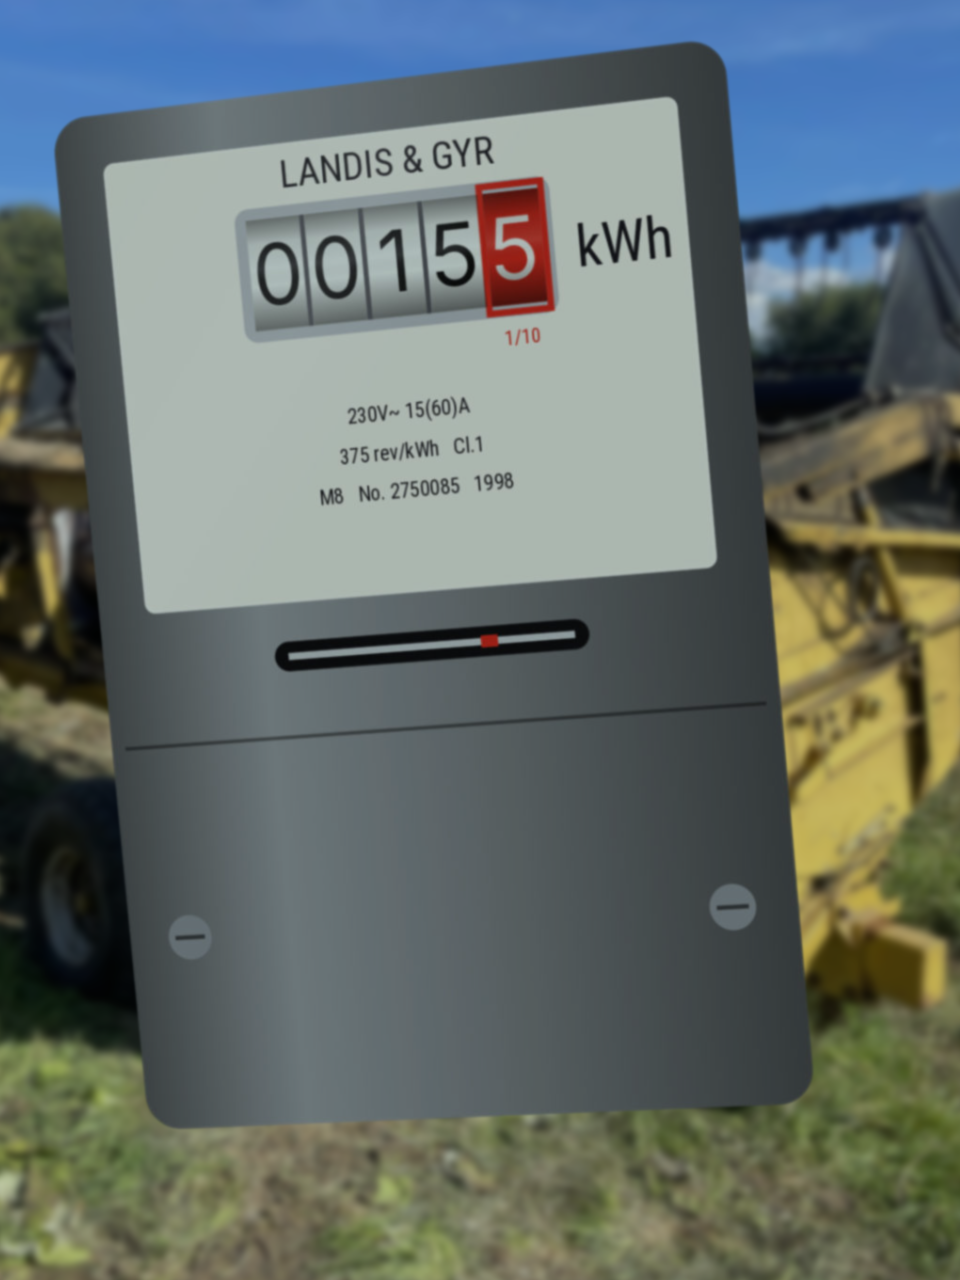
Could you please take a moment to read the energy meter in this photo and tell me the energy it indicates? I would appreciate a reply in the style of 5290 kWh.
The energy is 15.5 kWh
